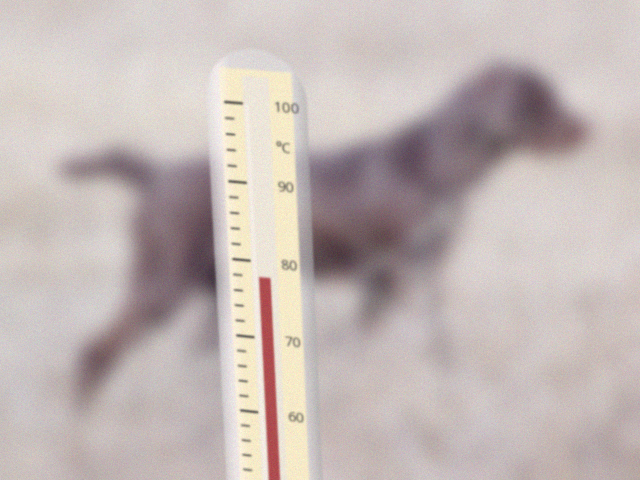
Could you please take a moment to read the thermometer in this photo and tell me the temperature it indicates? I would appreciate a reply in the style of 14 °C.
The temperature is 78 °C
